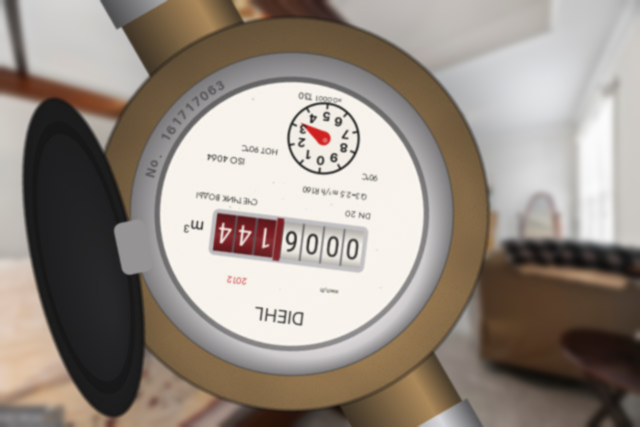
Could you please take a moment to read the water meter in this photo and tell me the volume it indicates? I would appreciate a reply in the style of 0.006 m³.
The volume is 6.1443 m³
